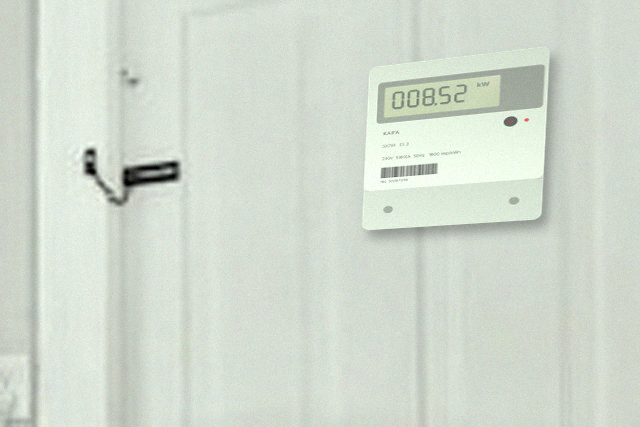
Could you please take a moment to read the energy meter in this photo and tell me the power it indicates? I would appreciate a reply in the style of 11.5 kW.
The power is 8.52 kW
